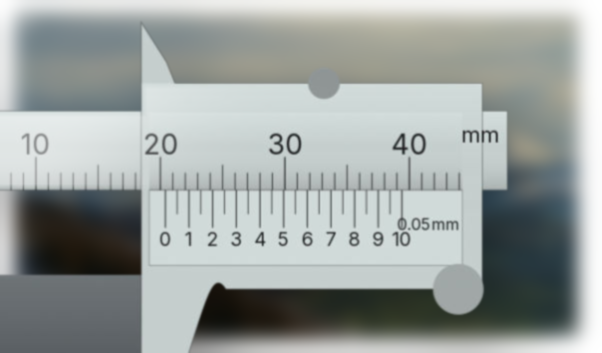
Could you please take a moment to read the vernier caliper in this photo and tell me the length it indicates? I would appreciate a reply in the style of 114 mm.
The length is 20.4 mm
